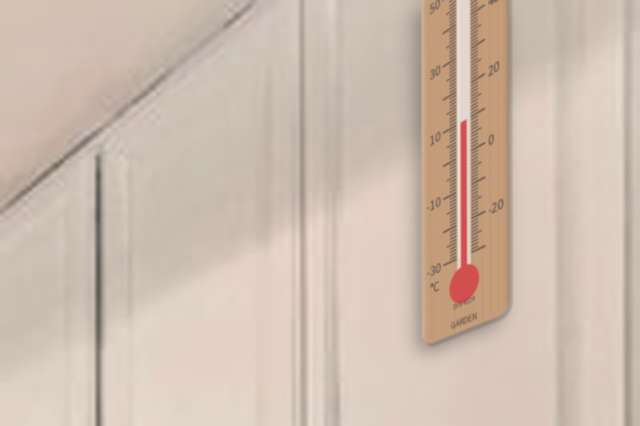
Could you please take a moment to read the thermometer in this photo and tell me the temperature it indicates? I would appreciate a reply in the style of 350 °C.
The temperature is 10 °C
